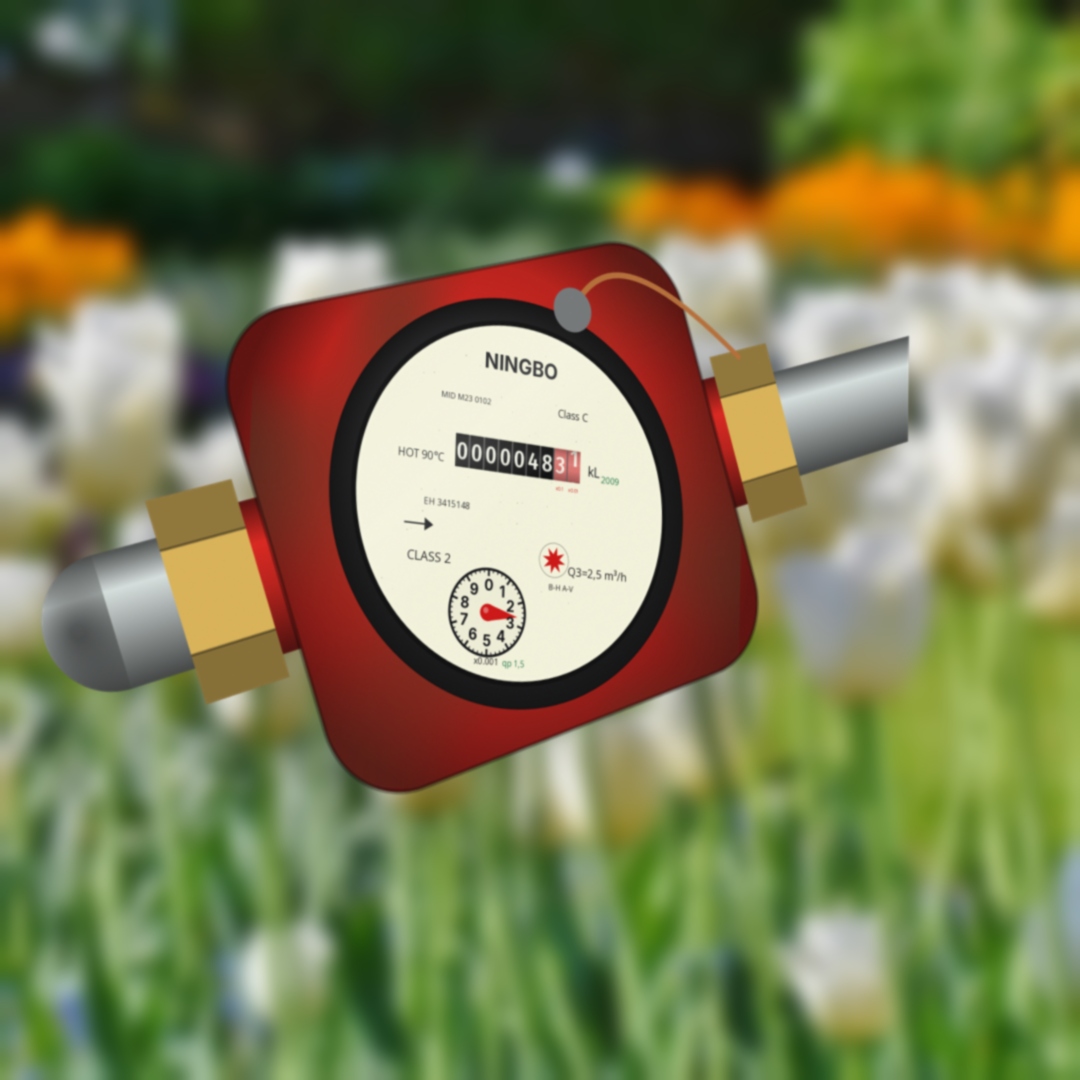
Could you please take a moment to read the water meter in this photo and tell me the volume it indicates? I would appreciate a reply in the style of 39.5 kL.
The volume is 48.312 kL
